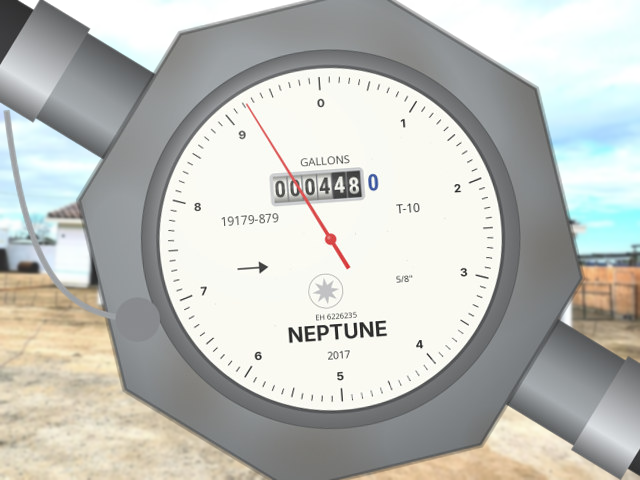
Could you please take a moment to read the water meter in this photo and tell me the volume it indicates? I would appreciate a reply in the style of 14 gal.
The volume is 4479.2 gal
